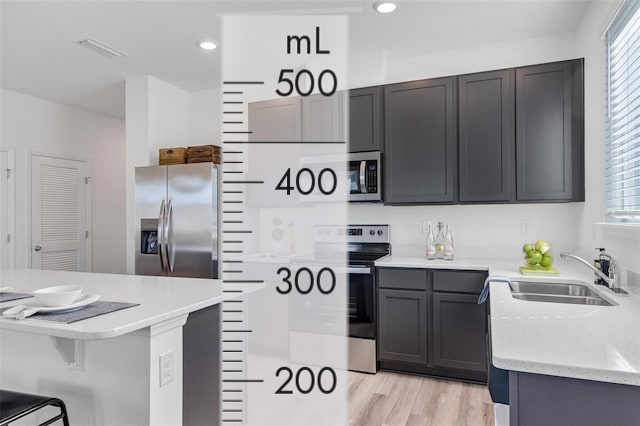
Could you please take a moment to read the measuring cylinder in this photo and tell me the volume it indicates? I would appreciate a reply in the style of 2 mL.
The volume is 440 mL
